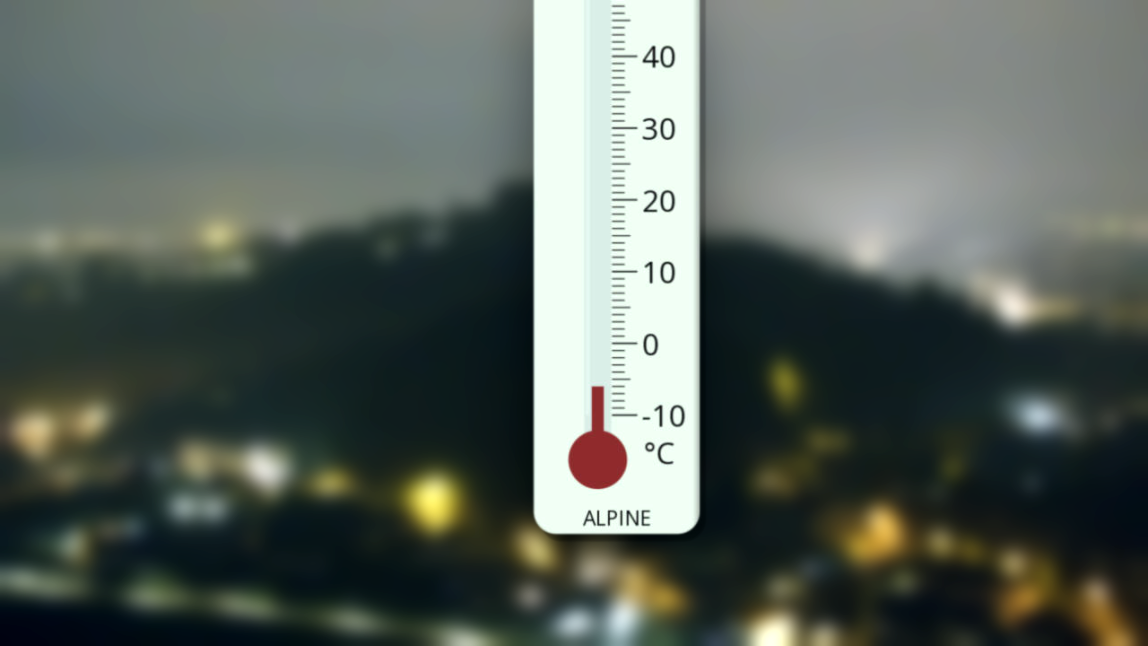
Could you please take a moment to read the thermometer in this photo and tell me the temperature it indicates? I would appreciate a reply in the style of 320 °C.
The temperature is -6 °C
